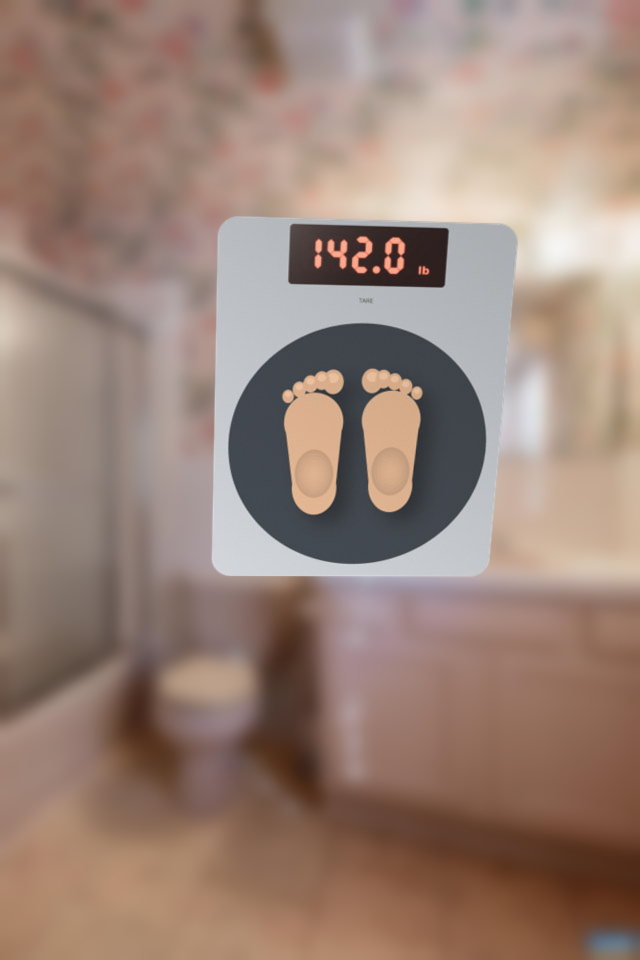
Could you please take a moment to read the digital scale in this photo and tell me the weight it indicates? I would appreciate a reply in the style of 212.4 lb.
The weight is 142.0 lb
